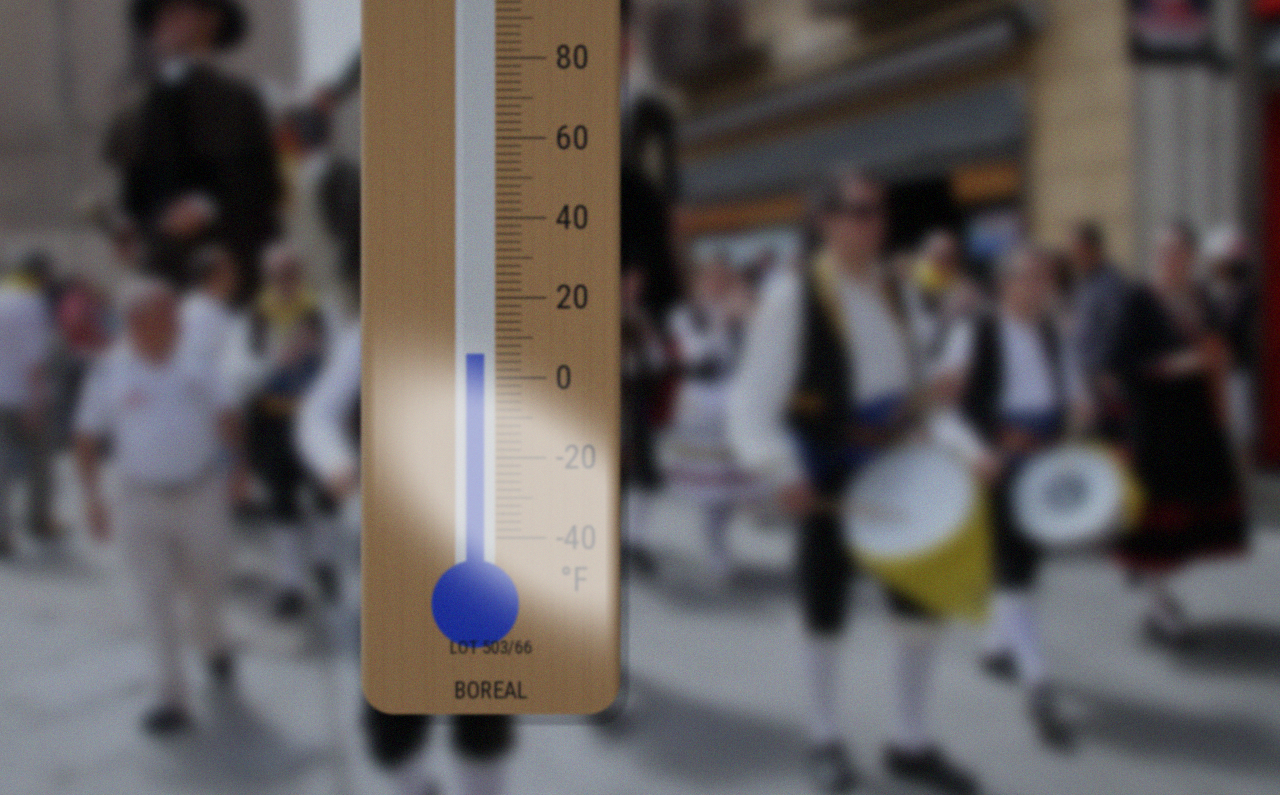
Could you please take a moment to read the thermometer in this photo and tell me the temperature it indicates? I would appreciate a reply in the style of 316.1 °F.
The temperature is 6 °F
